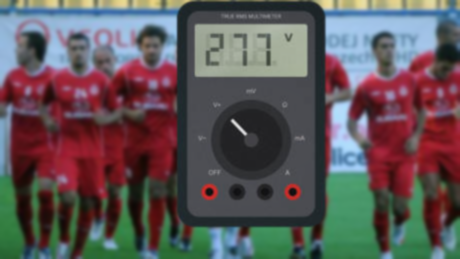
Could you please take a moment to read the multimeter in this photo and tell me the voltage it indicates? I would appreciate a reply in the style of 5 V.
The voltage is 277 V
